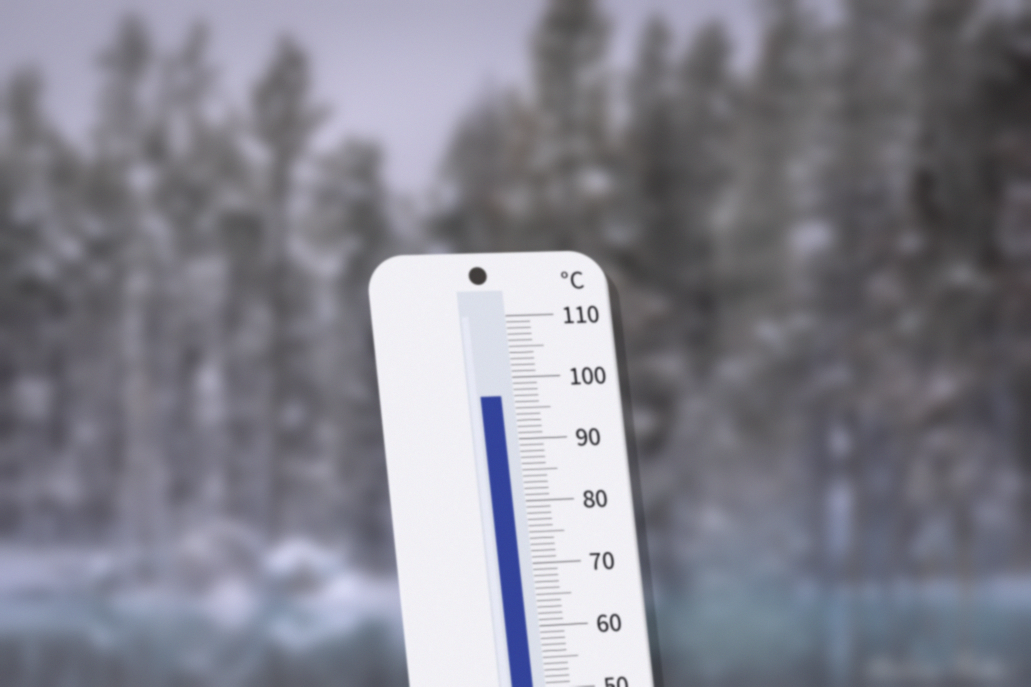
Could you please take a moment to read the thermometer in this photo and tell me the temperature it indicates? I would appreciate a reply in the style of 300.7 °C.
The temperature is 97 °C
